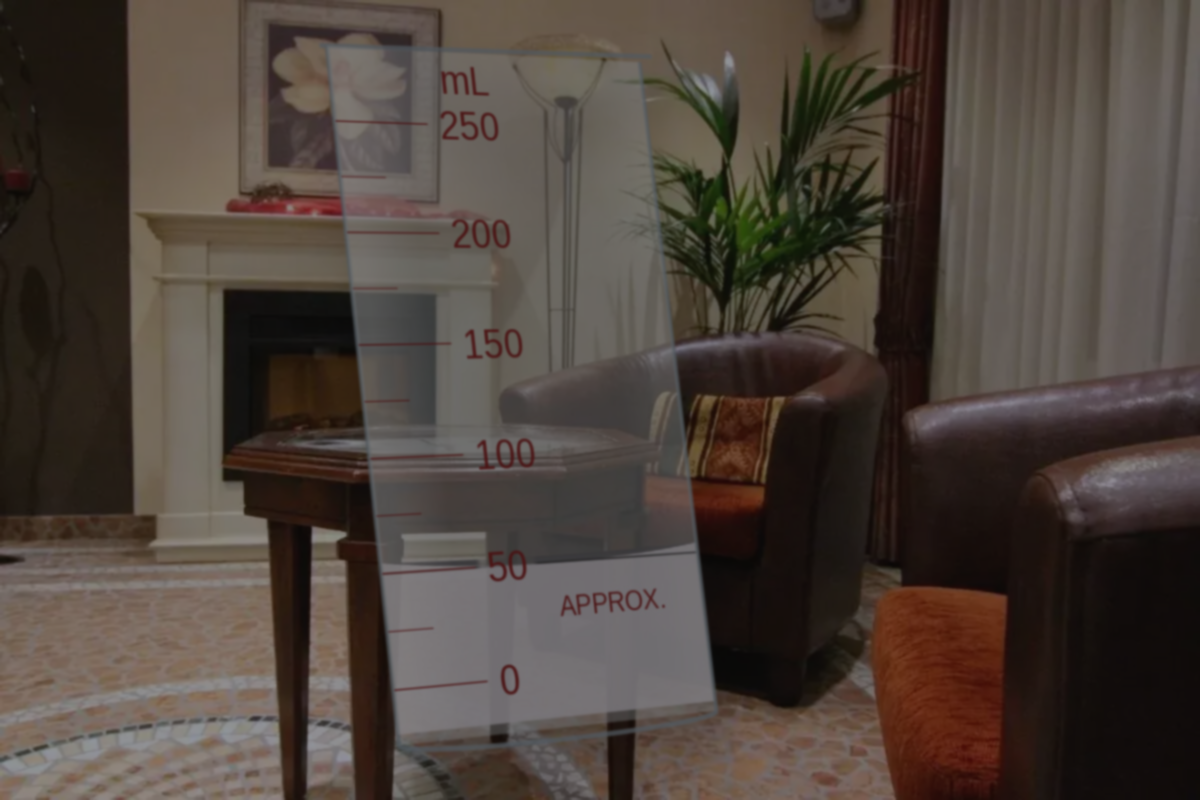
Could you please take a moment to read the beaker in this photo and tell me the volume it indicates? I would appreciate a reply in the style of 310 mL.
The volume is 50 mL
